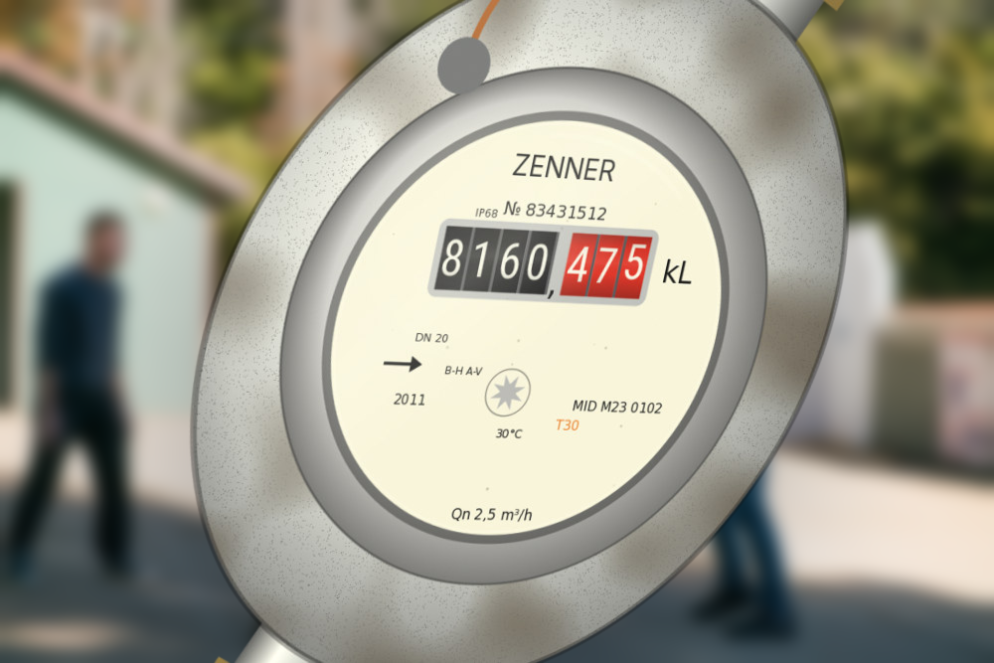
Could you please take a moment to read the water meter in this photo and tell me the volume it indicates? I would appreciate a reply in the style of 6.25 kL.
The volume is 8160.475 kL
